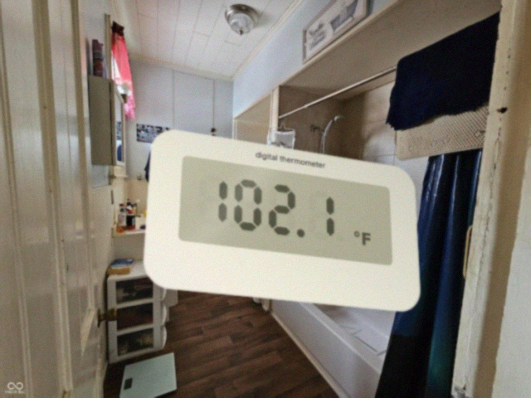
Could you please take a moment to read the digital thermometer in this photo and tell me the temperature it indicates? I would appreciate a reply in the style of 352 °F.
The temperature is 102.1 °F
